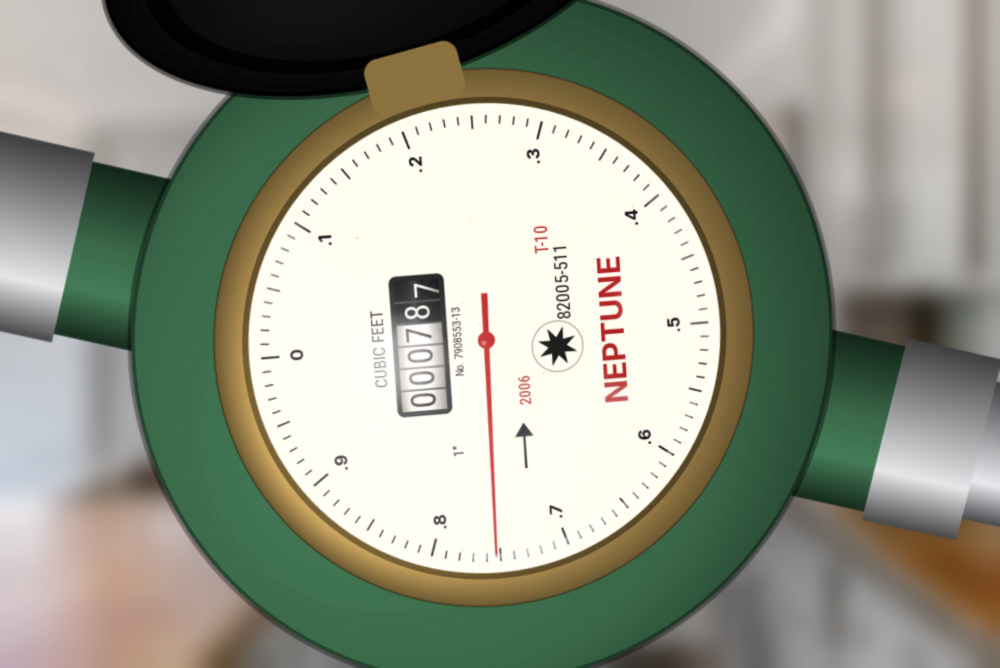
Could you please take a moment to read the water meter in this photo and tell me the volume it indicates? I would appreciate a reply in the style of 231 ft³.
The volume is 786.75 ft³
